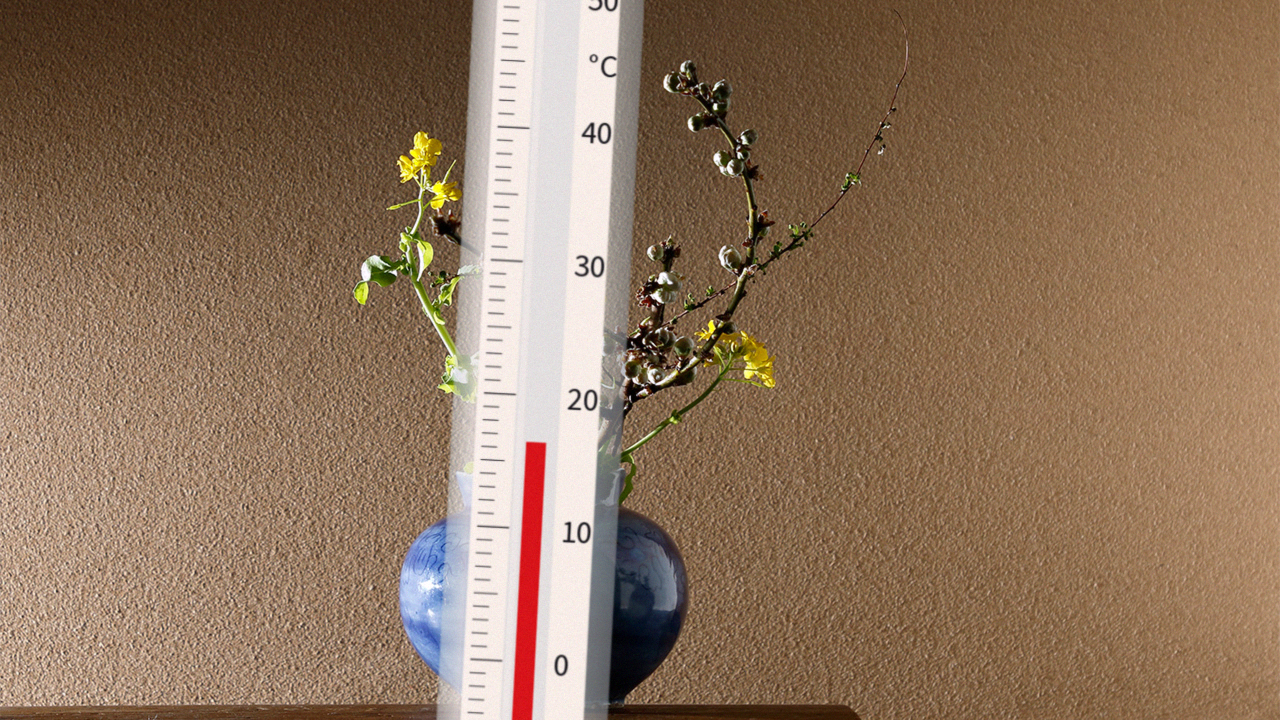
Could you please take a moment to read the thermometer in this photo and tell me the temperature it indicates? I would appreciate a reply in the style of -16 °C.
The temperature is 16.5 °C
